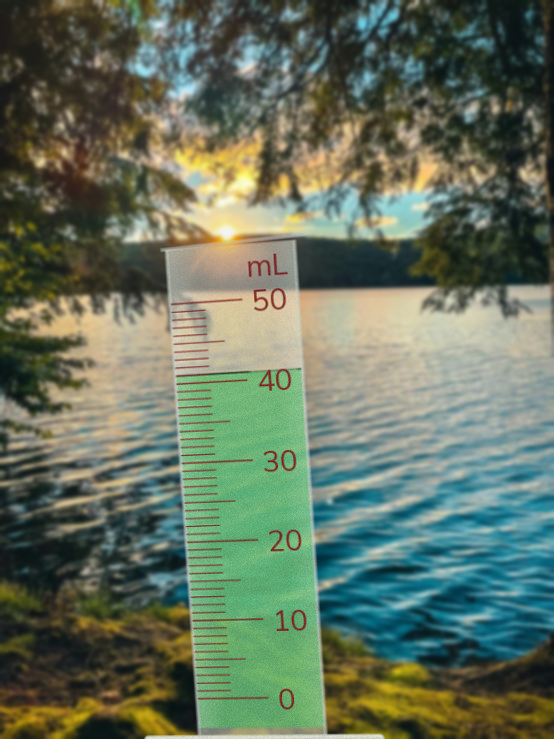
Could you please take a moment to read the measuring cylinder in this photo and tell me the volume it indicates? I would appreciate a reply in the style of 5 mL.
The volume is 41 mL
